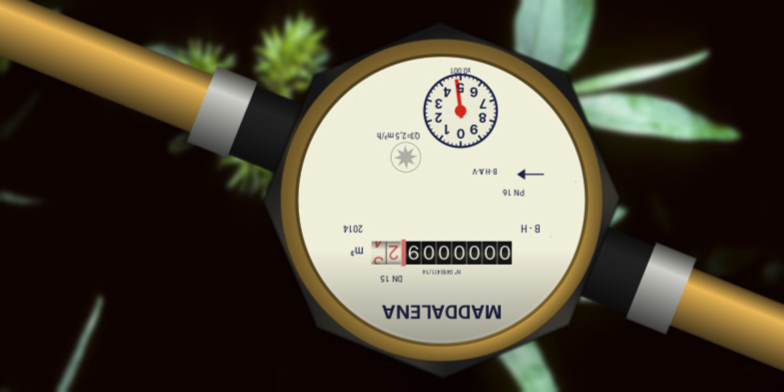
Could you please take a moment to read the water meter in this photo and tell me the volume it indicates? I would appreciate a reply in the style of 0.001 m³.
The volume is 9.234 m³
